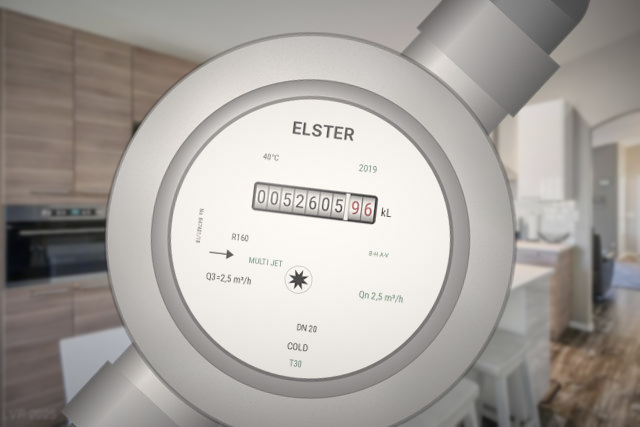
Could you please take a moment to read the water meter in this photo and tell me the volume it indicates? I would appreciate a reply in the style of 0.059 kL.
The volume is 52605.96 kL
